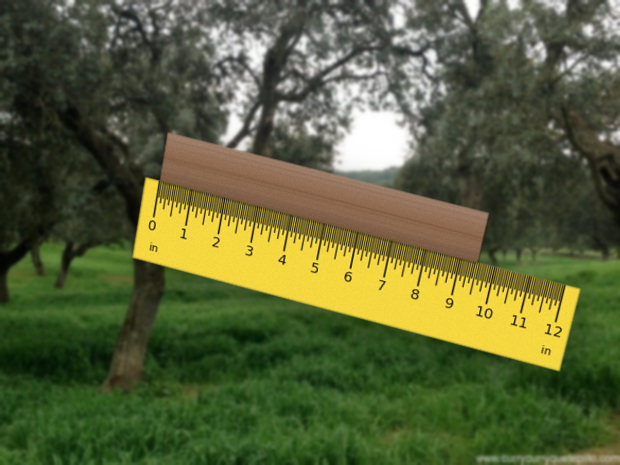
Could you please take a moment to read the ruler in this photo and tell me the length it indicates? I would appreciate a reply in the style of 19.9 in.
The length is 9.5 in
